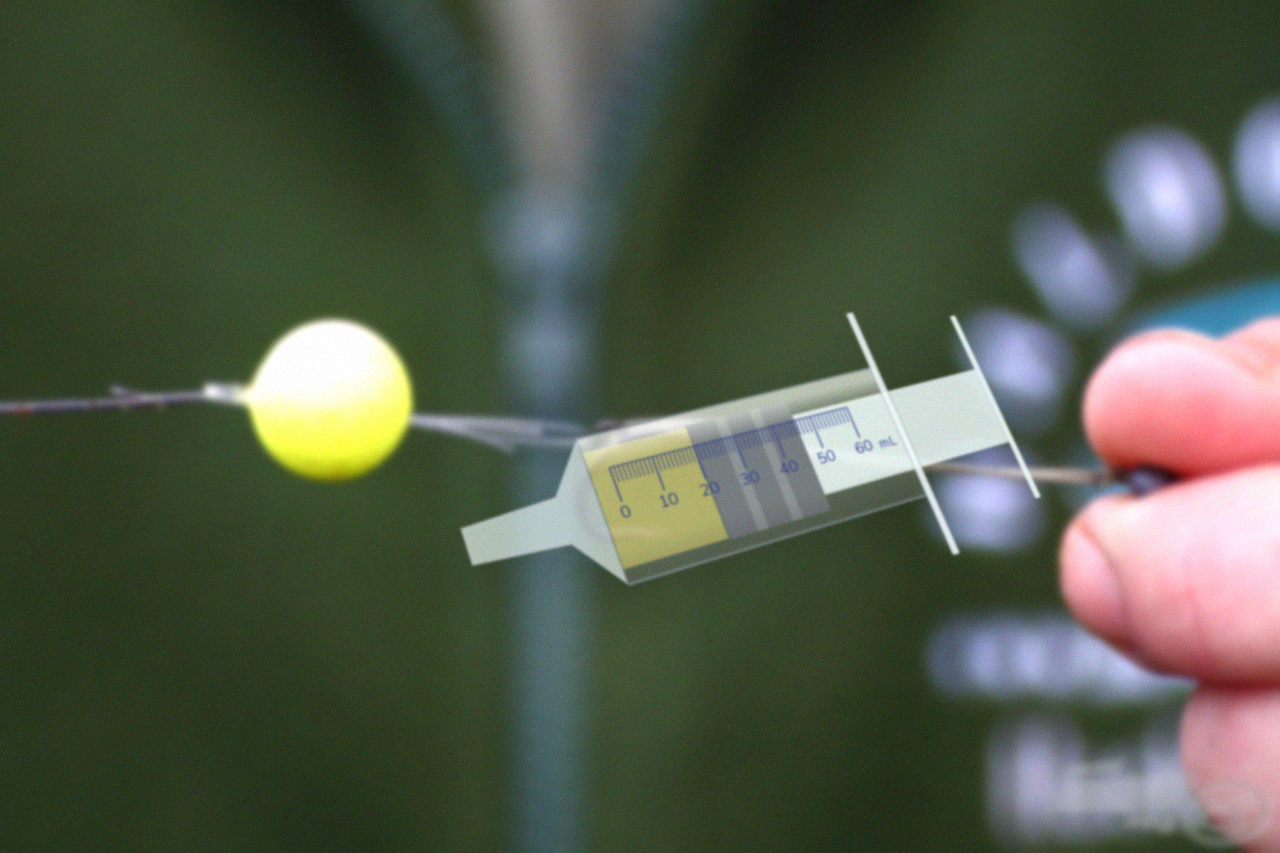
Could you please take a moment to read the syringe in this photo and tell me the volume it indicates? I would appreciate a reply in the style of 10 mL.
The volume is 20 mL
